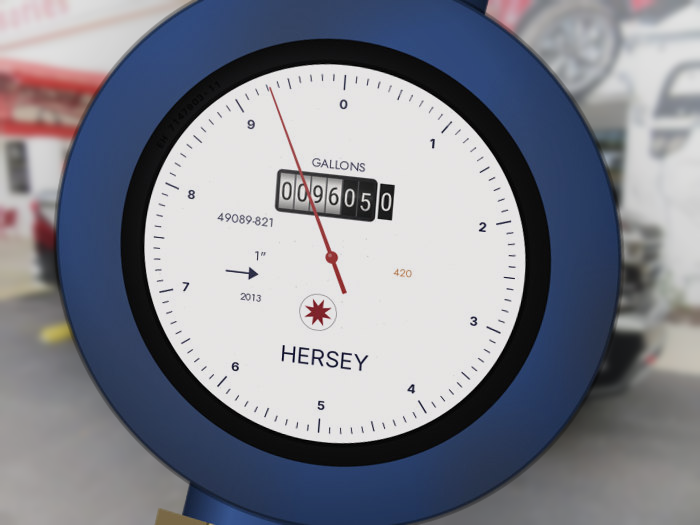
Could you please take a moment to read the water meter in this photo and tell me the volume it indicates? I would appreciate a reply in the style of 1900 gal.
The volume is 96049.3 gal
